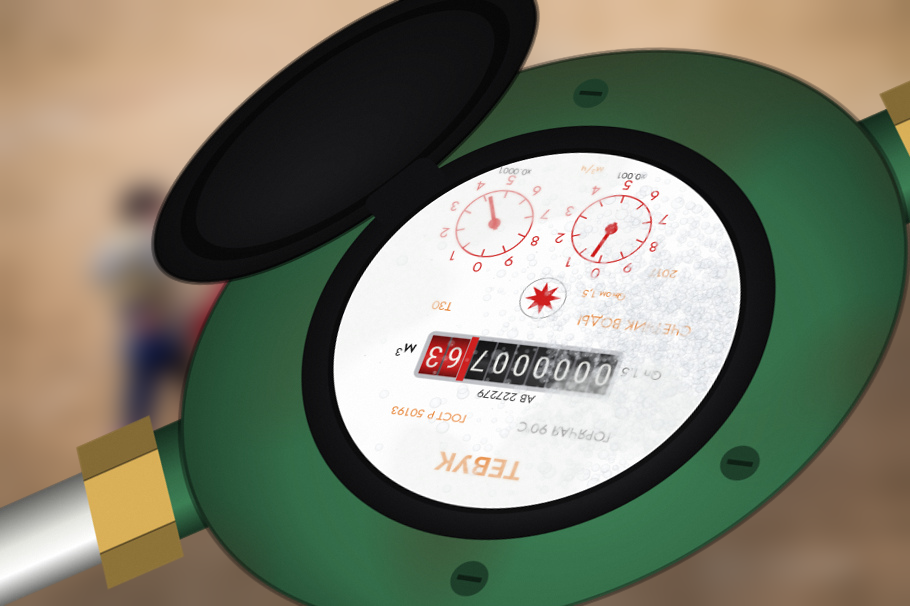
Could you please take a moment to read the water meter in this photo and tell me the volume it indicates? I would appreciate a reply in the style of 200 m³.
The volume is 7.6304 m³
